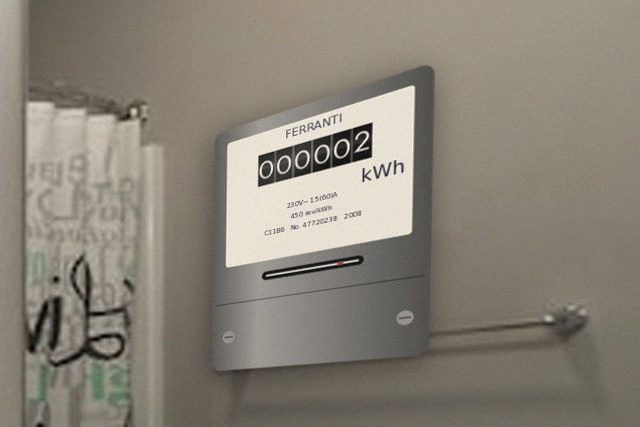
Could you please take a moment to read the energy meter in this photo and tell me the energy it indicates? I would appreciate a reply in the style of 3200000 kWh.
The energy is 2 kWh
